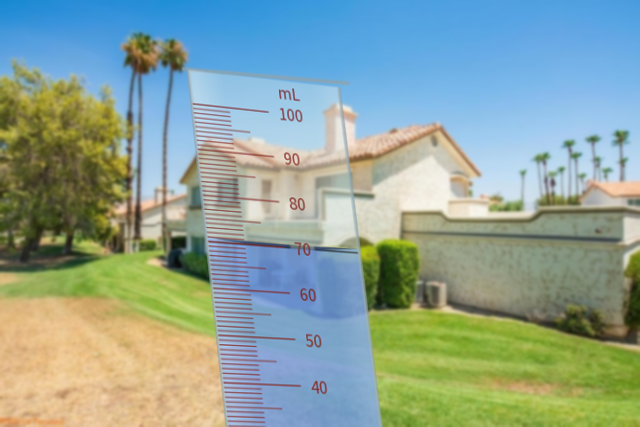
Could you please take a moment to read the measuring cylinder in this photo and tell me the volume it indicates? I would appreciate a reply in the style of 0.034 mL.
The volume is 70 mL
